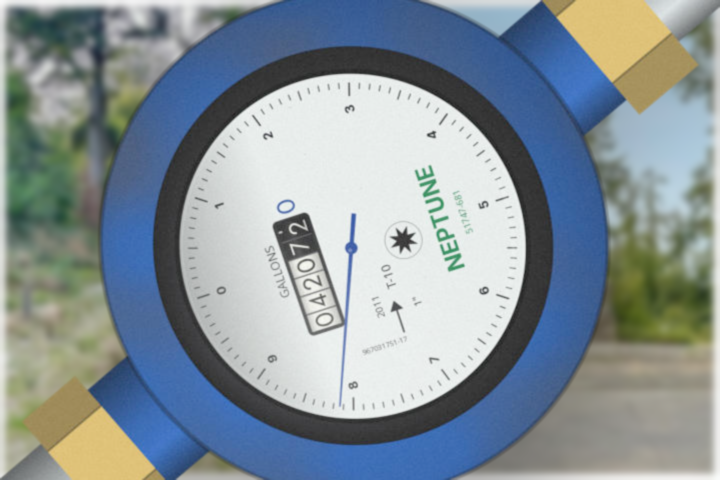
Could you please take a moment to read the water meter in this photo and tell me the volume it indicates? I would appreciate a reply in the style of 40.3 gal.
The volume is 420718.1 gal
